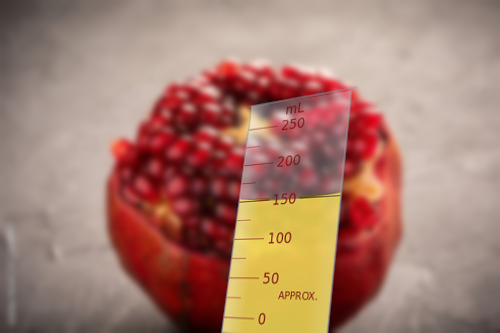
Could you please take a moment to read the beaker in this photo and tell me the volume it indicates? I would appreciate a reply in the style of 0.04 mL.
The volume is 150 mL
